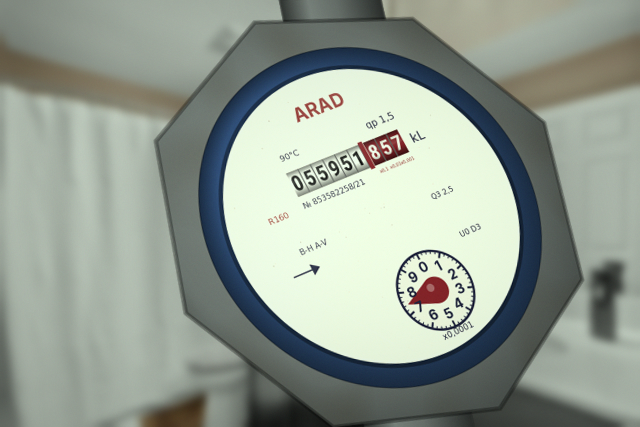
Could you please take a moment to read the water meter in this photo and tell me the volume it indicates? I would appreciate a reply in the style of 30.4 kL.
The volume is 55951.8577 kL
